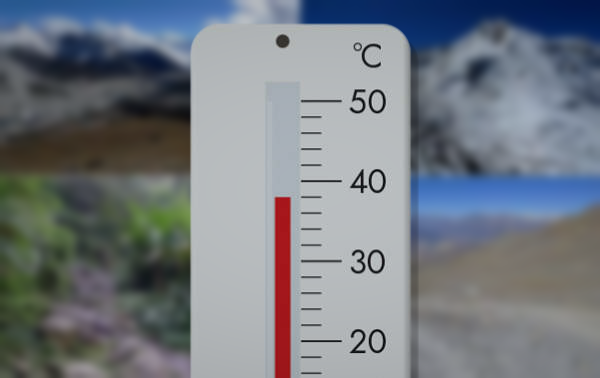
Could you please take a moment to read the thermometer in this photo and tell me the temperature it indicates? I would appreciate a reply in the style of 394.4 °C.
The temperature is 38 °C
